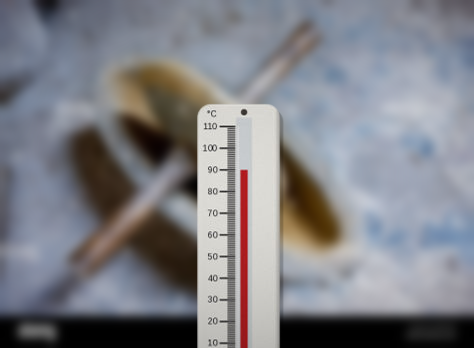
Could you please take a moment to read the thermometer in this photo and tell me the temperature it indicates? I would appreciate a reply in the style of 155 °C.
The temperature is 90 °C
